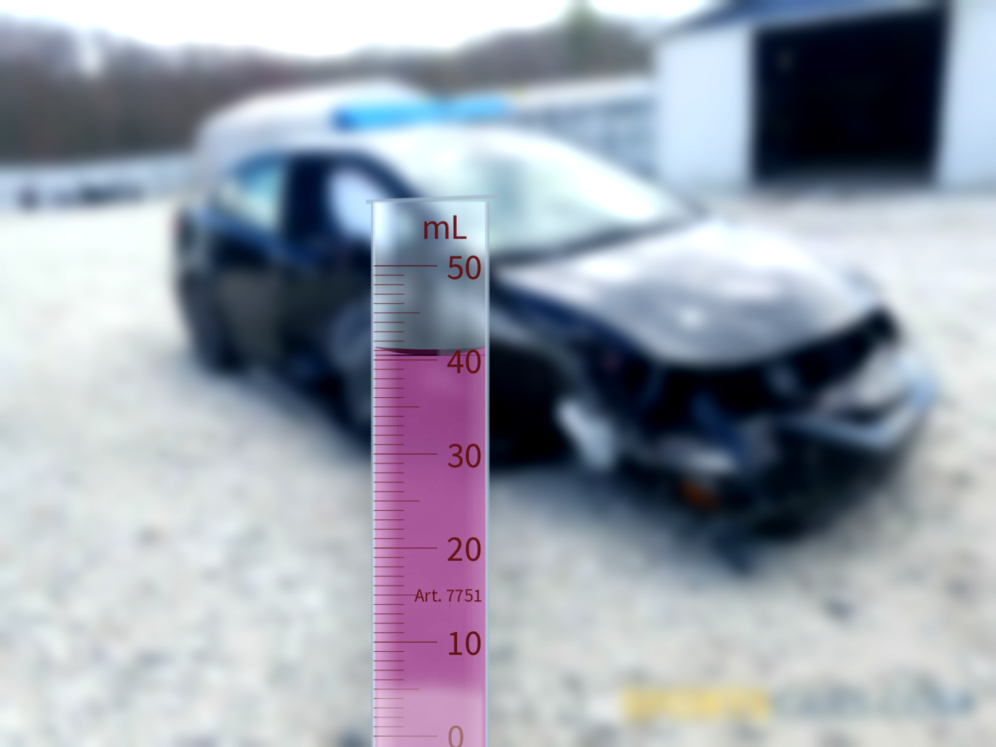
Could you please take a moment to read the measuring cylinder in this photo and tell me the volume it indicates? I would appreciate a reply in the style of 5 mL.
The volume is 40.5 mL
